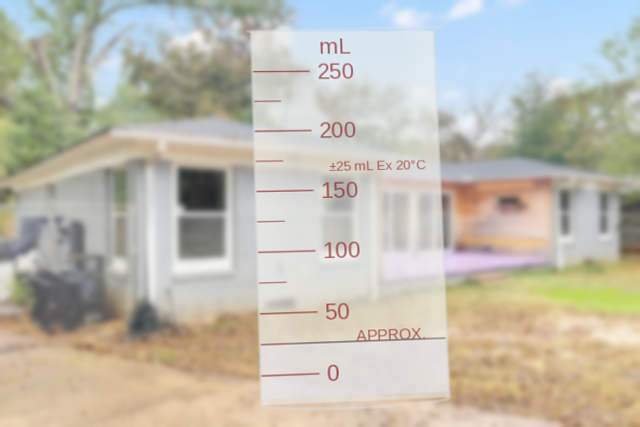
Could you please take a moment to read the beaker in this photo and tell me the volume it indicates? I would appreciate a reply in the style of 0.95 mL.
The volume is 25 mL
